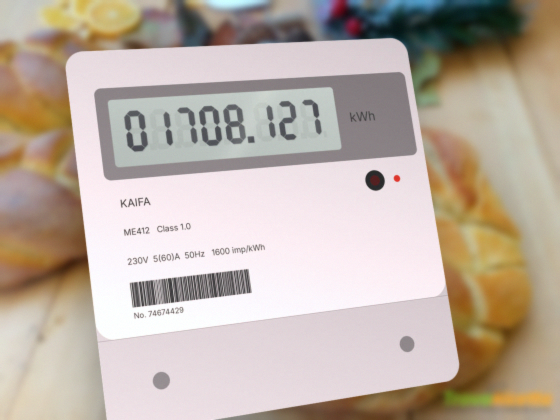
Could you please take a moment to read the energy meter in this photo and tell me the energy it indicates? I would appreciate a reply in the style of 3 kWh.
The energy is 1708.127 kWh
